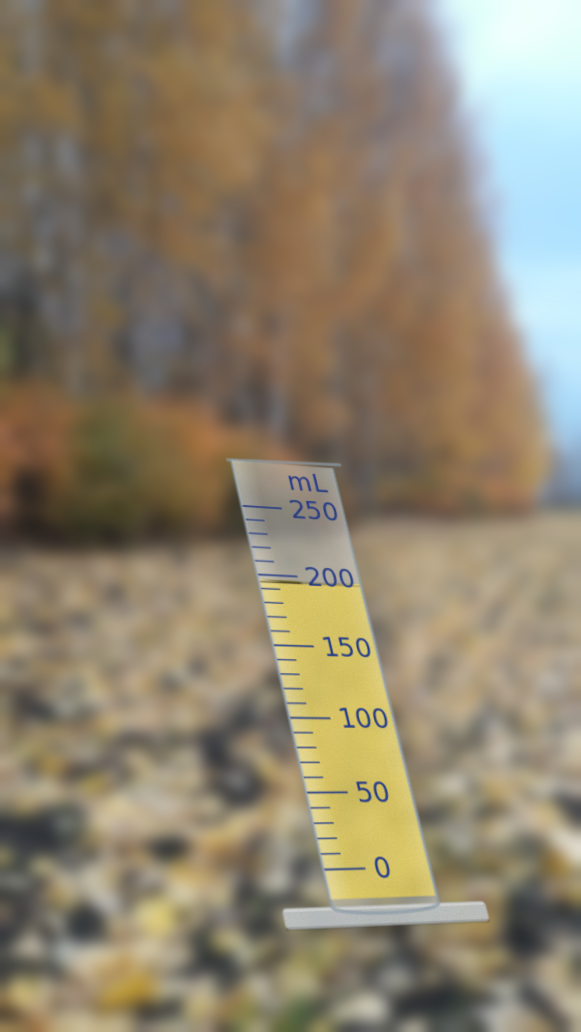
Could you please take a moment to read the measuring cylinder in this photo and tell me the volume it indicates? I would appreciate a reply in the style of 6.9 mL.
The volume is 195 mL
